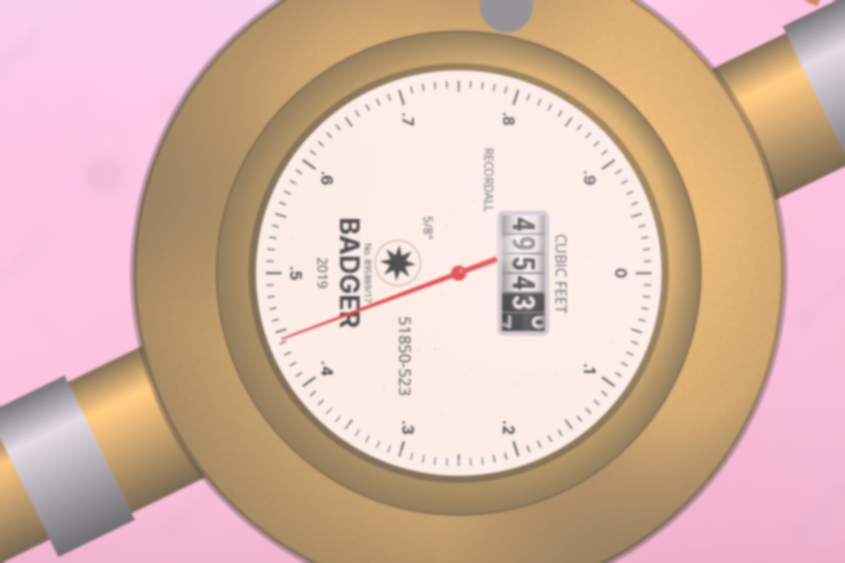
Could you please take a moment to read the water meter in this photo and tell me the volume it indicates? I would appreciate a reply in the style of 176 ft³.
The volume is 495436.44 ft³
